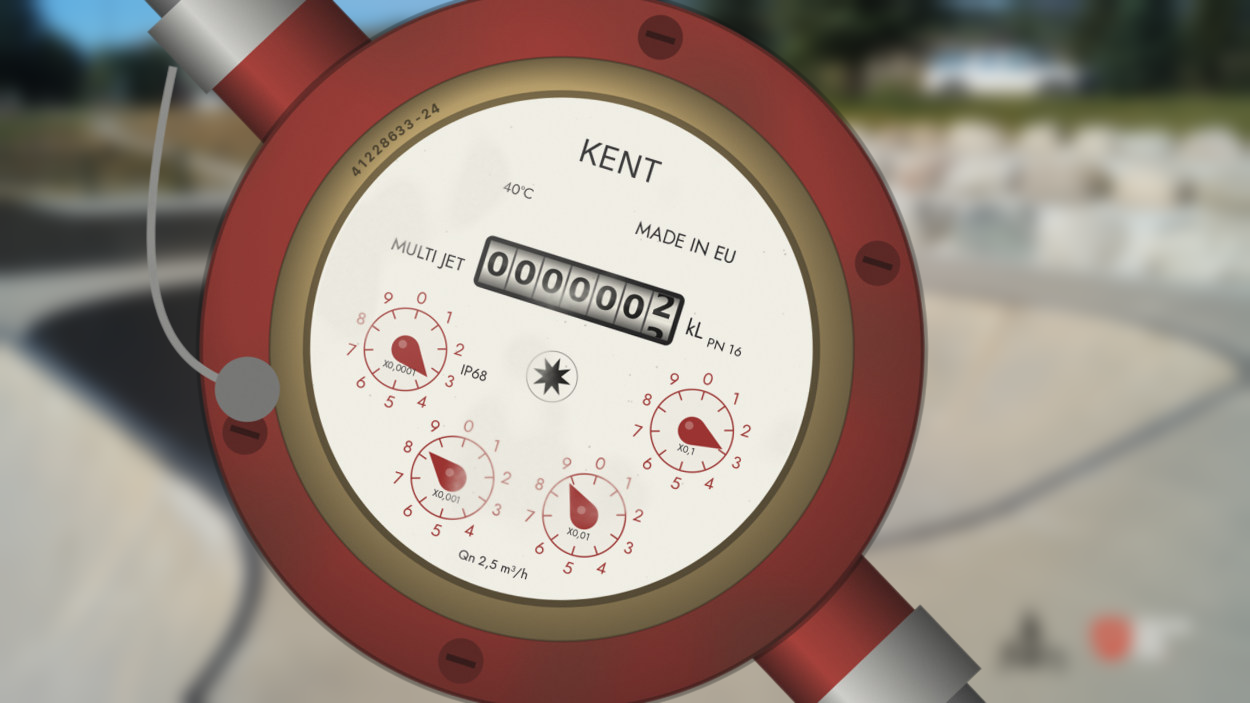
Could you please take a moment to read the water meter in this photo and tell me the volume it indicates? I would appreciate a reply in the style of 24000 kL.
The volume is 2.2883 kL
